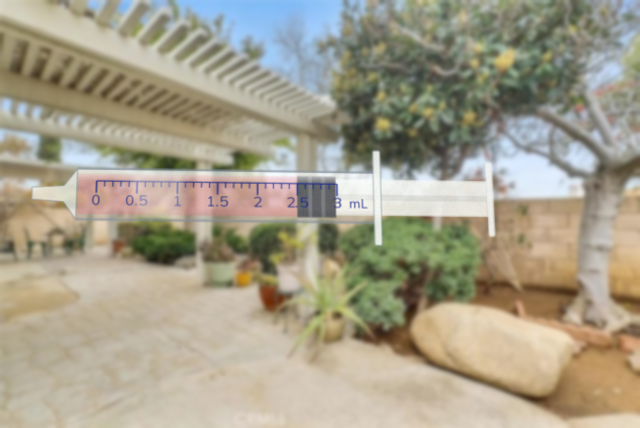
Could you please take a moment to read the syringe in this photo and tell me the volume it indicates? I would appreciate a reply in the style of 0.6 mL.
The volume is 2.5 mL
